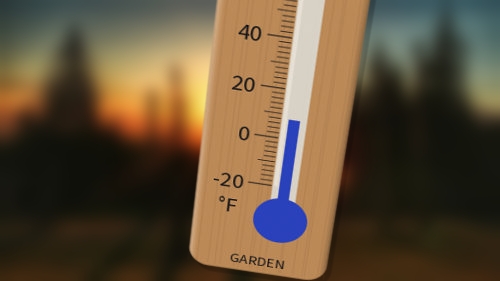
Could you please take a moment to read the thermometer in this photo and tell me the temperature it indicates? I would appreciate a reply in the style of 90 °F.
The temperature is 8 °F
